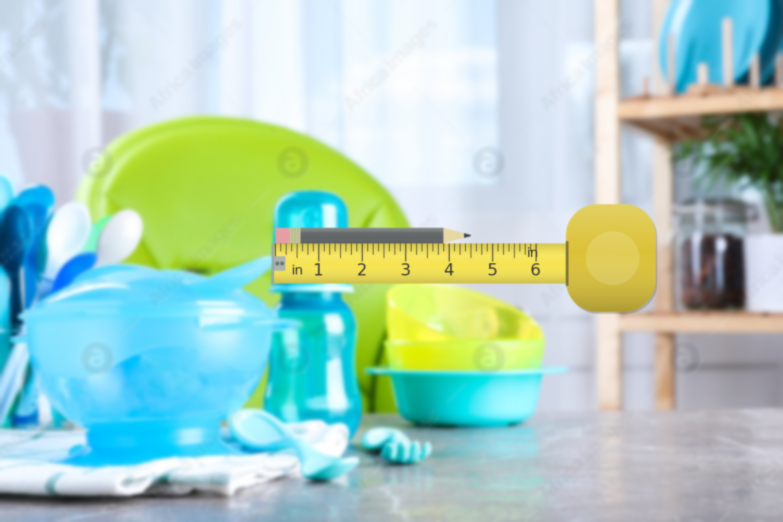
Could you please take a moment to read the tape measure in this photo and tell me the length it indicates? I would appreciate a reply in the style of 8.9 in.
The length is 4.5 in
